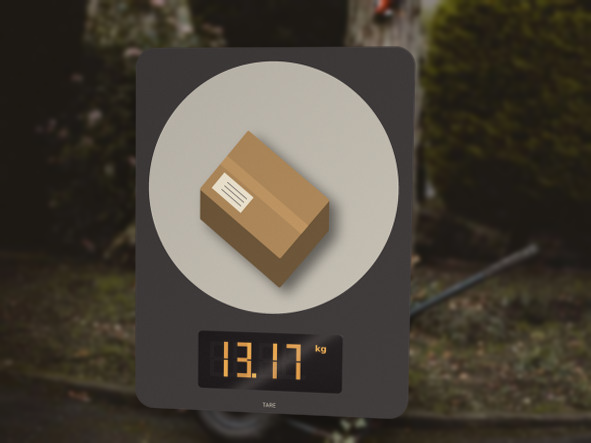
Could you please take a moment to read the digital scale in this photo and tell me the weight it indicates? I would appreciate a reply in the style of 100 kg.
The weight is 13.17 kg
